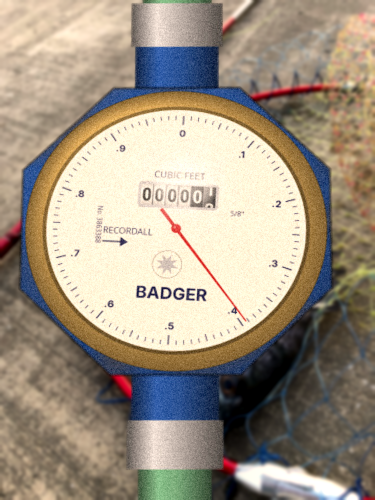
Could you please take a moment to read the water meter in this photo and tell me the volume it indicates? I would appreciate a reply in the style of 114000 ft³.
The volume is 1.39 ft³
